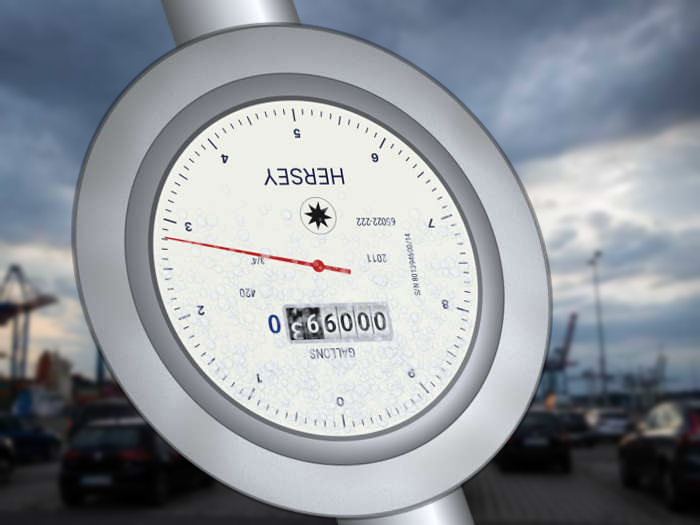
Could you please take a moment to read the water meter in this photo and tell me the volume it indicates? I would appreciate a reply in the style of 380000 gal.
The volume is 9932.8 gal
